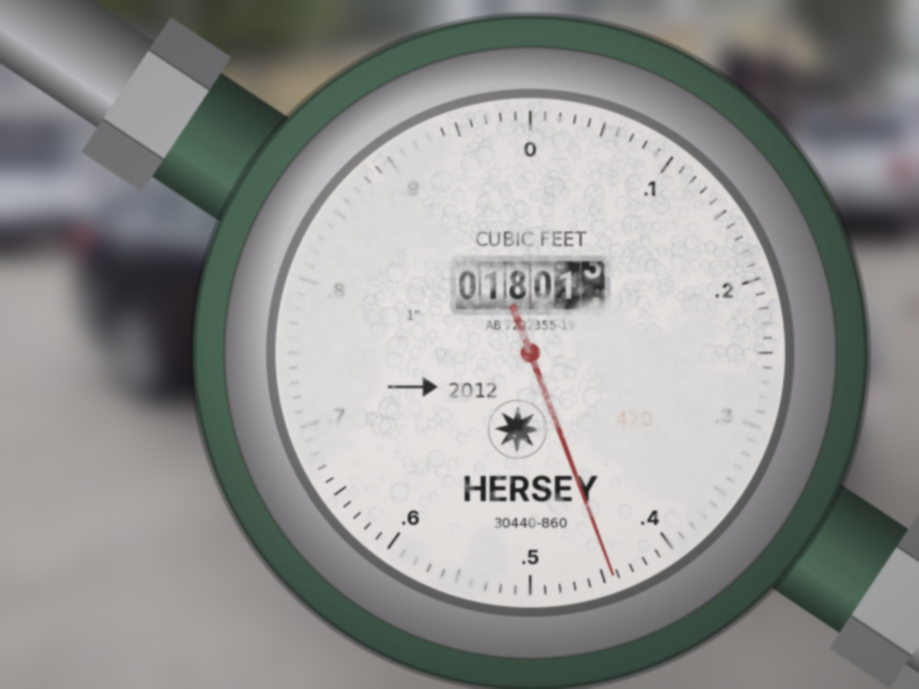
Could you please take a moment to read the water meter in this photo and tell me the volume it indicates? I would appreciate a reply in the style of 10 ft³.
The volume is 18013.44 ft³
